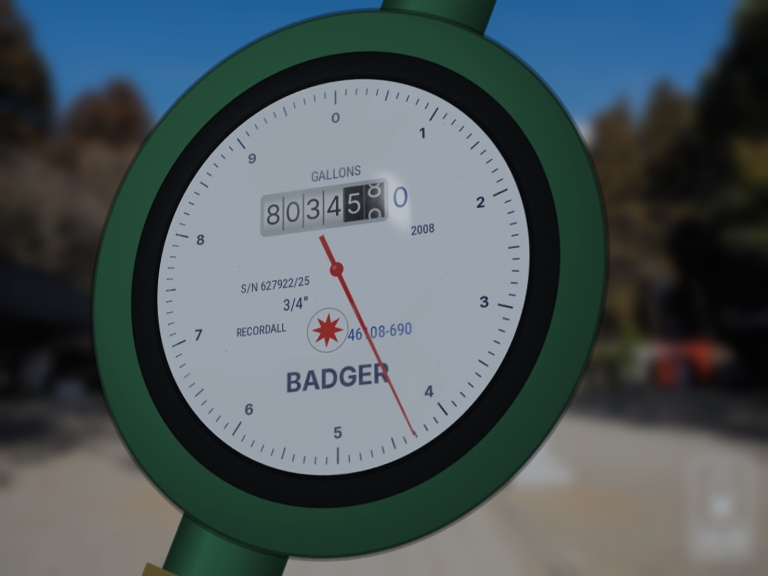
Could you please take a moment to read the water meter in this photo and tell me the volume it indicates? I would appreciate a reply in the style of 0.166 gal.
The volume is 8034584.3 gal
